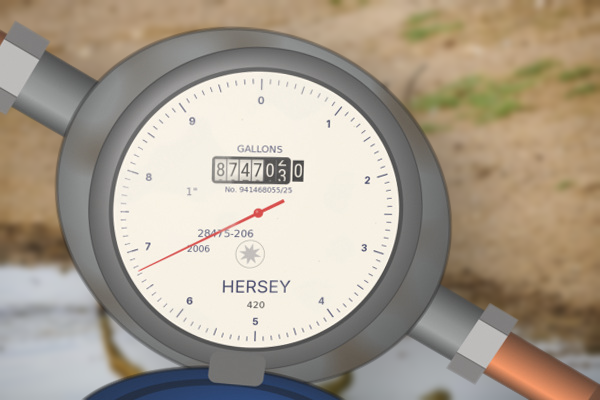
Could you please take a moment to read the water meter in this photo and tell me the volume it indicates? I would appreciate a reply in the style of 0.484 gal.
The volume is 8747026.7 gal
